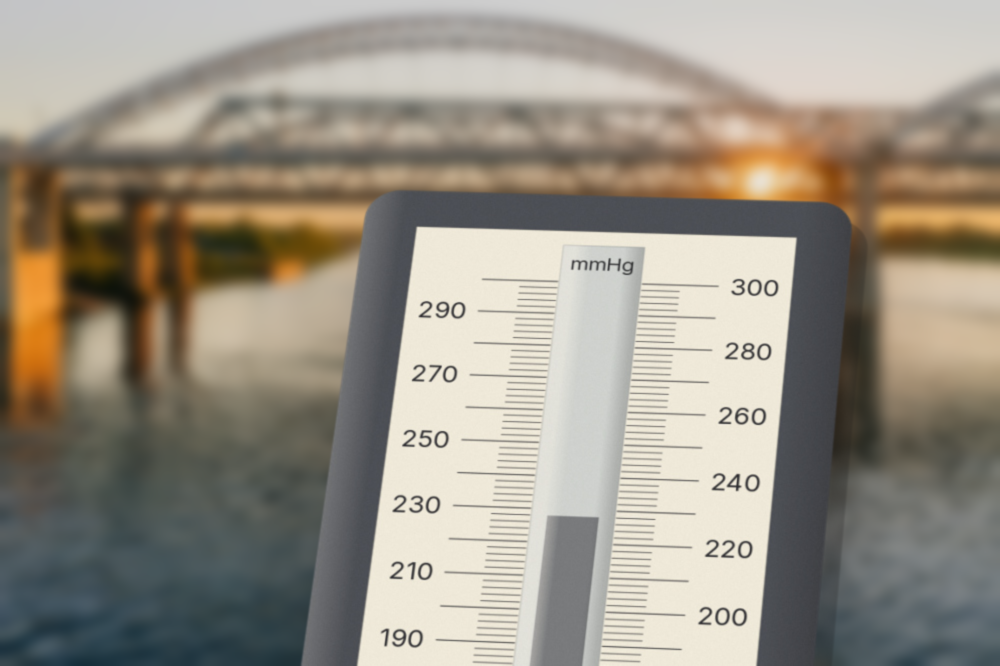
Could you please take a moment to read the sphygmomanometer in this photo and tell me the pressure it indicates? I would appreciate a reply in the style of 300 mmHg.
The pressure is 228 mmHg
